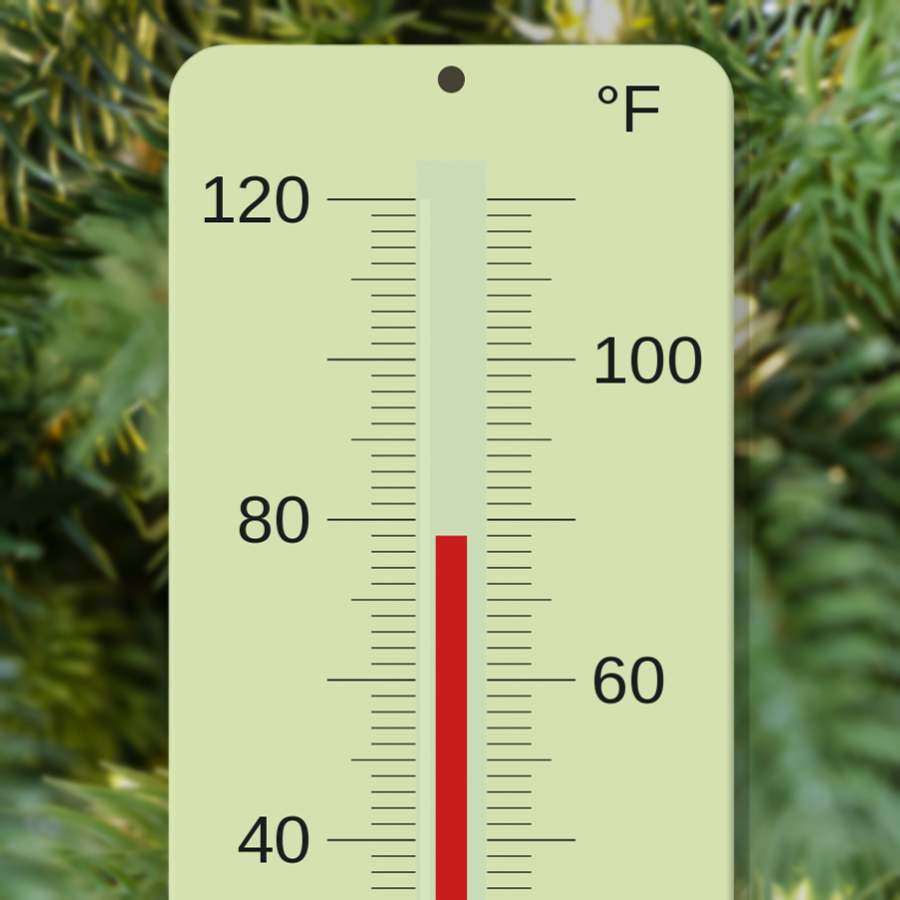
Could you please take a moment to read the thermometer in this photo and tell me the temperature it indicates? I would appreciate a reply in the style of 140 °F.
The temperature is 78 °F
